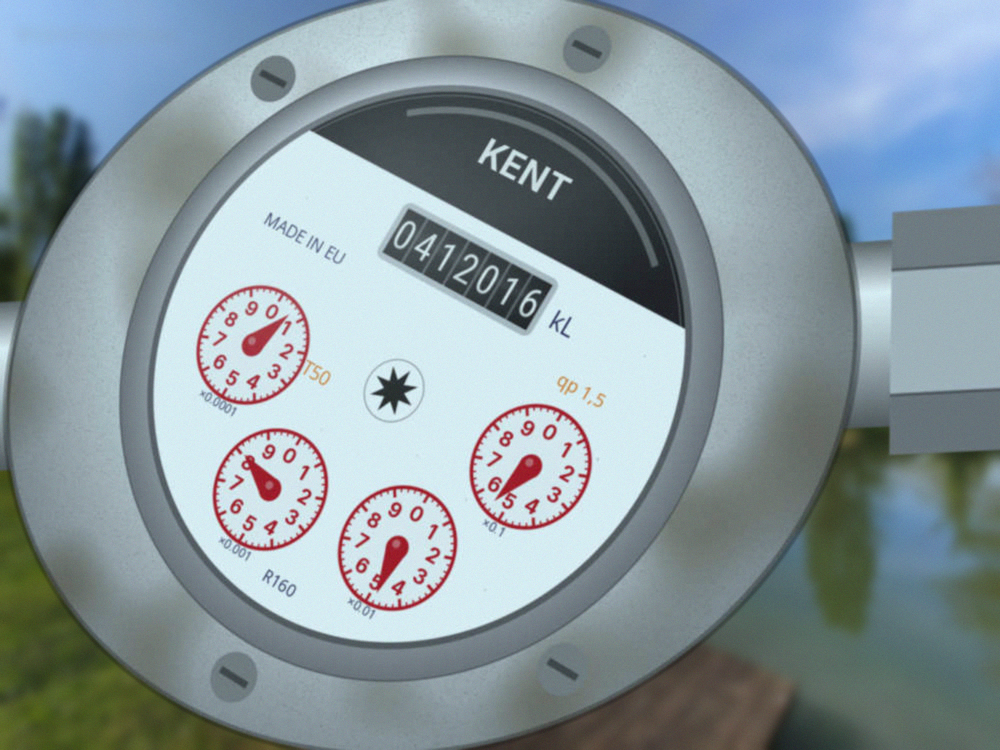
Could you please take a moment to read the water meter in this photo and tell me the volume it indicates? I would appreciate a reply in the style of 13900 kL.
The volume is 412016.5480 kL
